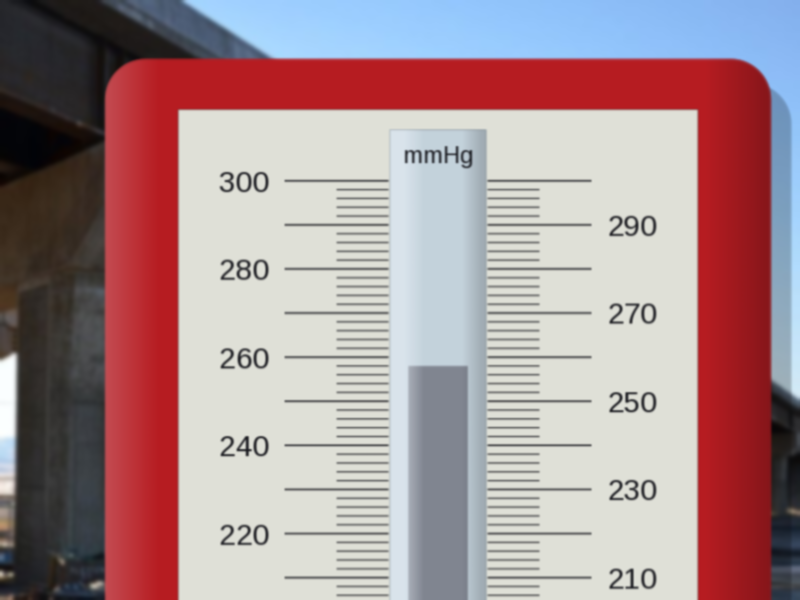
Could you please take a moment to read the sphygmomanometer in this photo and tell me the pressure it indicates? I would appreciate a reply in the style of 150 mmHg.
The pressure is 258 mmHg
